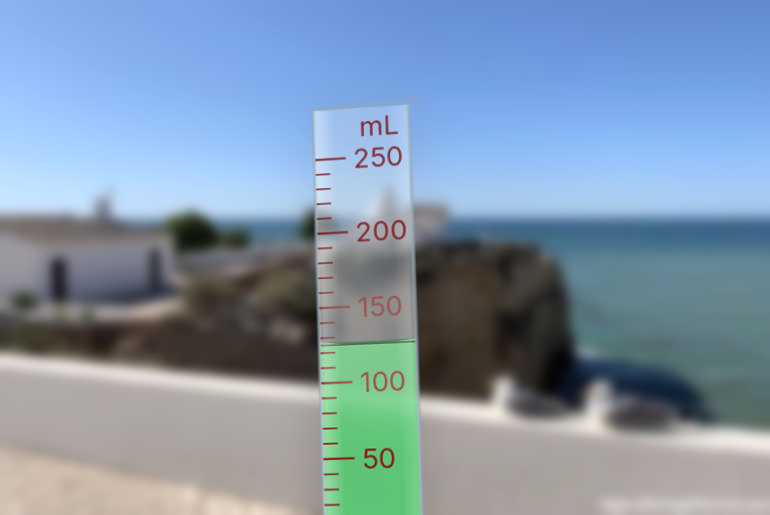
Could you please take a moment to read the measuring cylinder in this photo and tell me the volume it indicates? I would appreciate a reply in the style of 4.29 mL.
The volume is 125 mL
